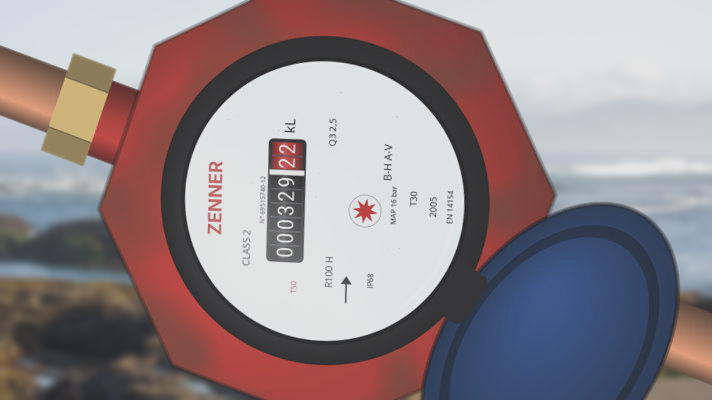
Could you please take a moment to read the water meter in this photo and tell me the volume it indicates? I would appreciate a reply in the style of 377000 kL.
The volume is 329.22 kL
